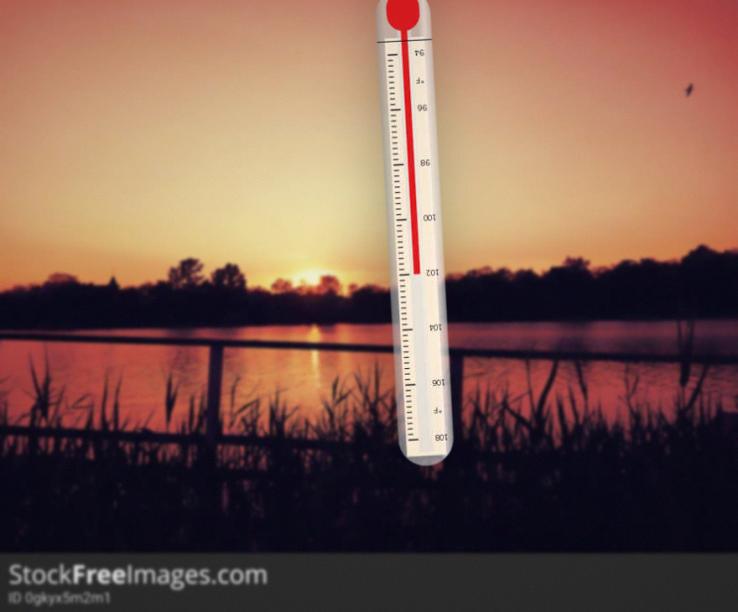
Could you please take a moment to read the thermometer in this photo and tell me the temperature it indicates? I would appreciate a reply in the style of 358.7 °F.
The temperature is 102 °F
